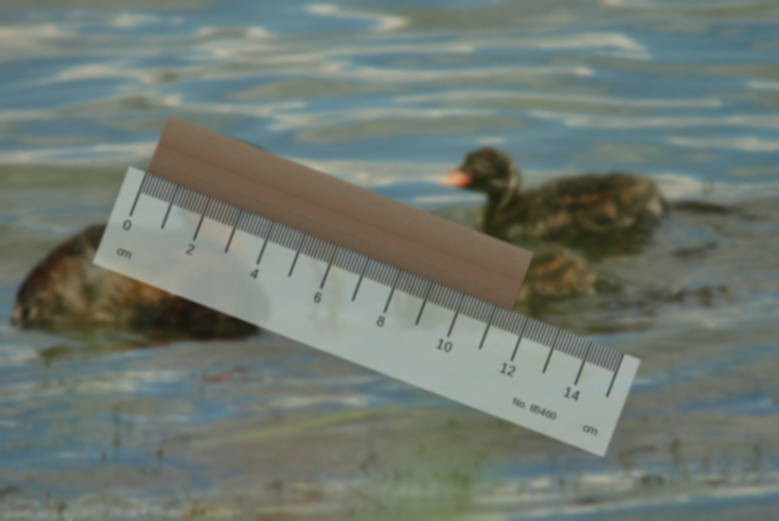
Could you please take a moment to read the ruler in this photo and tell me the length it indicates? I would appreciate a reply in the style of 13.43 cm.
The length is 11.5 cm
